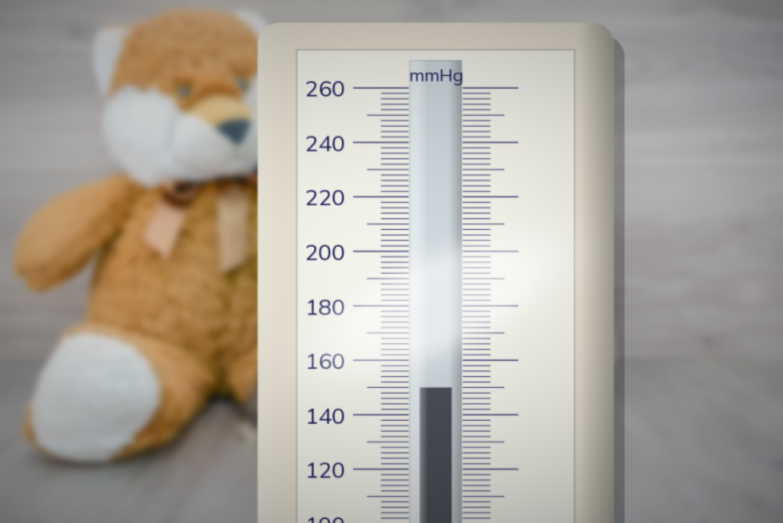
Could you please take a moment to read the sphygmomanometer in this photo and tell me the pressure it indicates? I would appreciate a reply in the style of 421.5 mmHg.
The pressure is 150 mmHg
